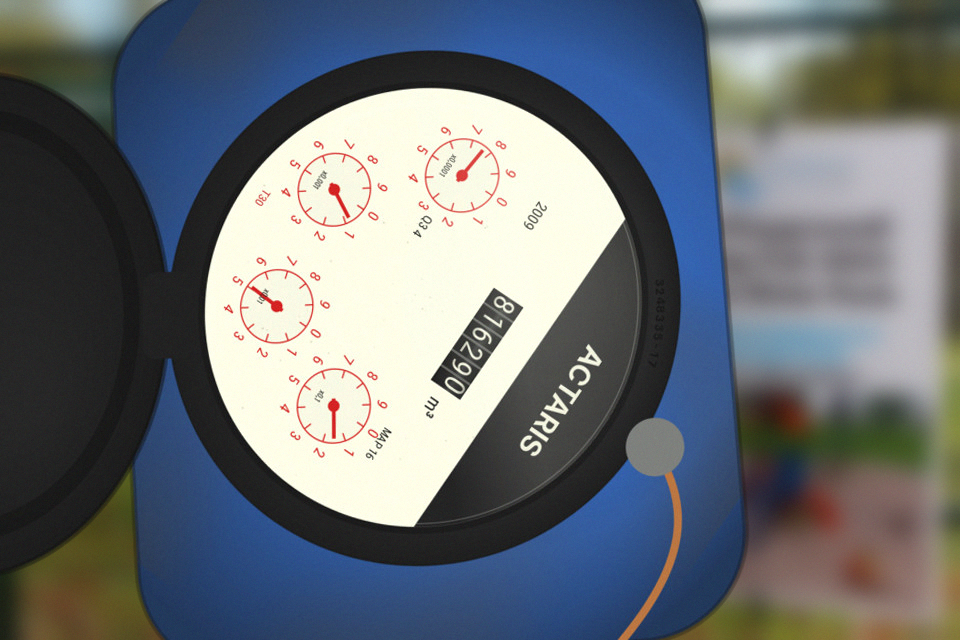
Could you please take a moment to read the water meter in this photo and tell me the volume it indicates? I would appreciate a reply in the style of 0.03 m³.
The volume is 816290.1507 m³
